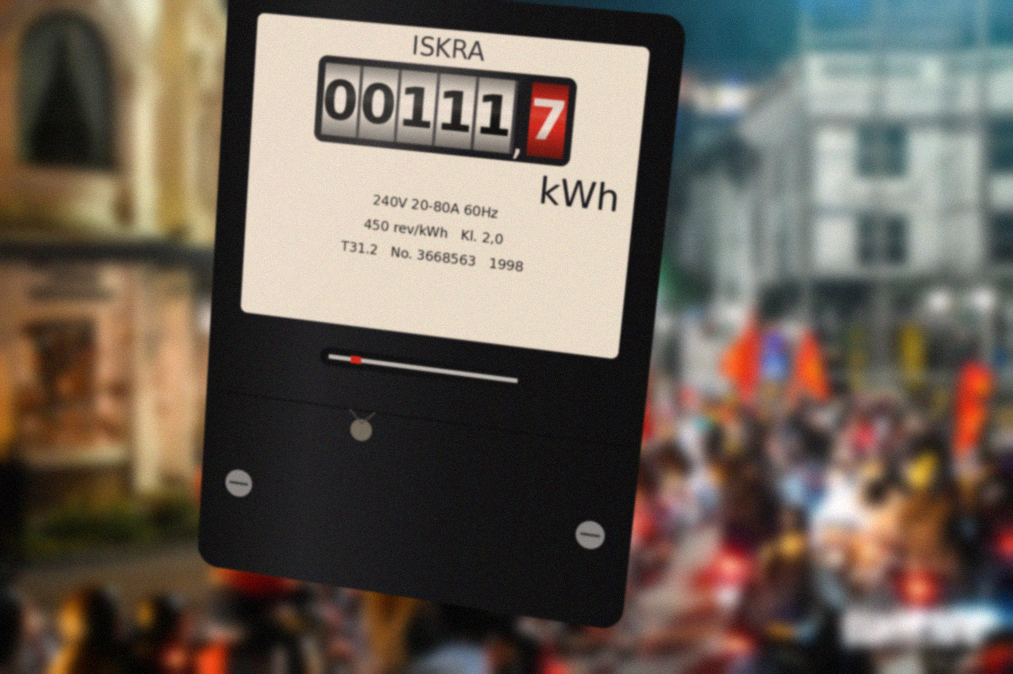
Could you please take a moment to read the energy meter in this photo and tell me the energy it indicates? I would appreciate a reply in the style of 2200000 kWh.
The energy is 111.7 kWh
